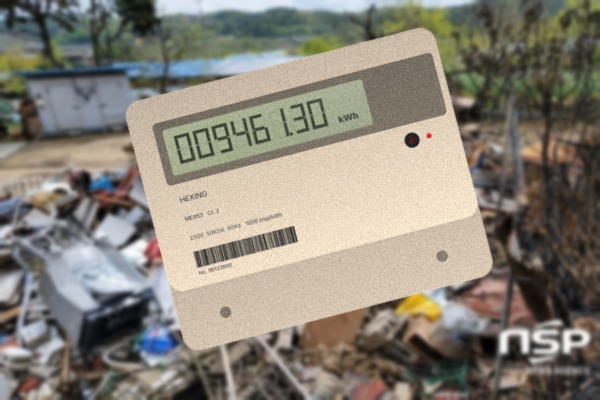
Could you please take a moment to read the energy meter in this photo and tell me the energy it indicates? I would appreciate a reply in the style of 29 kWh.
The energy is 9461.30 kWh
